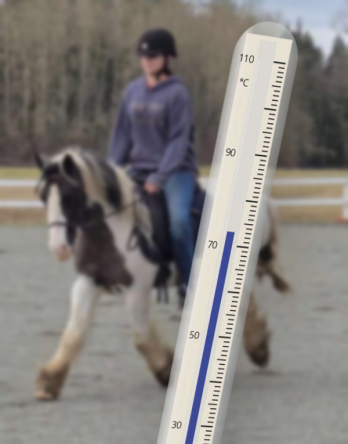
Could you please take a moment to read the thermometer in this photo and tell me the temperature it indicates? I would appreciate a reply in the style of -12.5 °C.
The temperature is 73 °C
